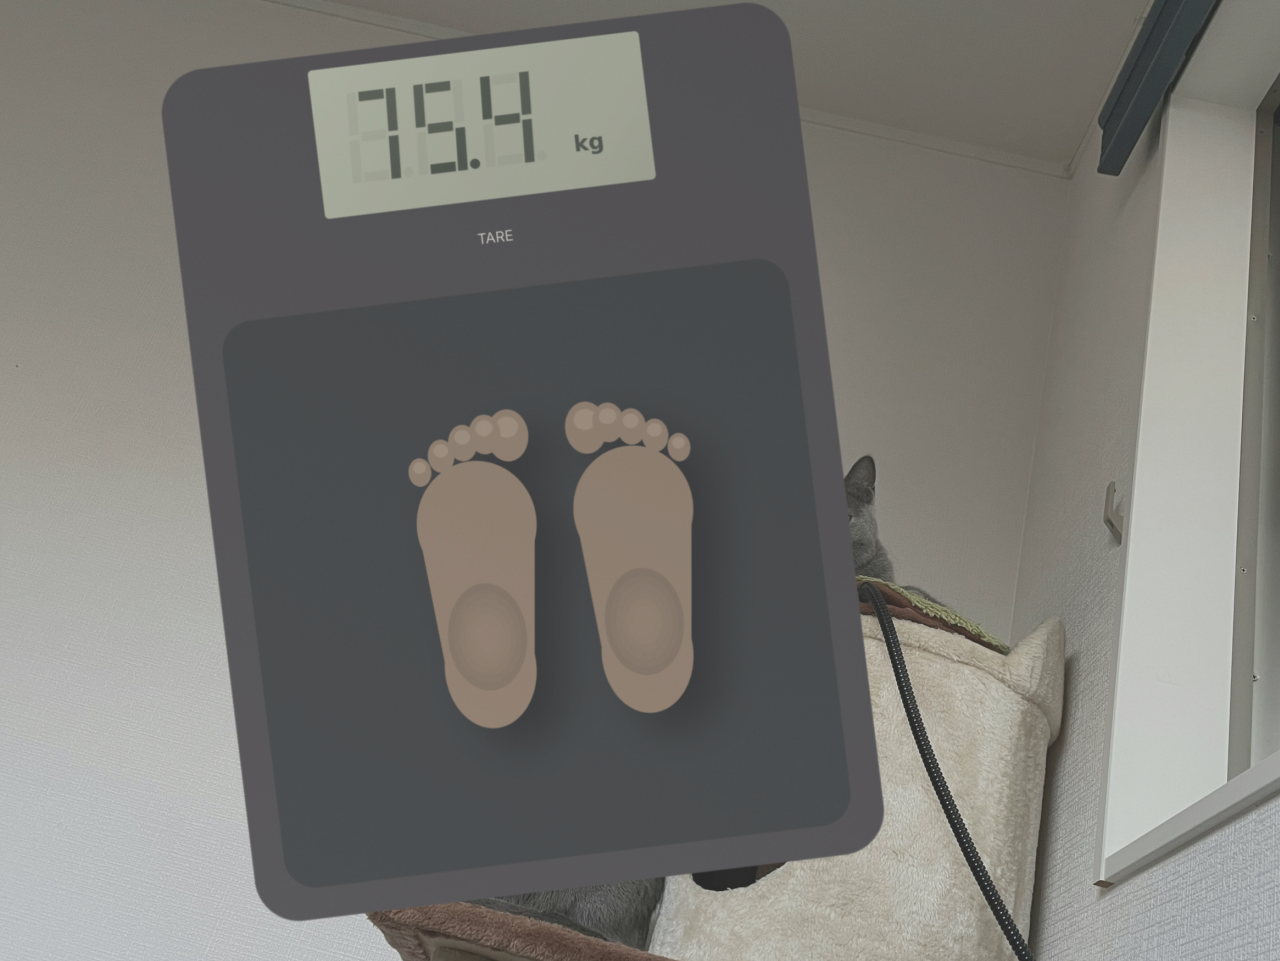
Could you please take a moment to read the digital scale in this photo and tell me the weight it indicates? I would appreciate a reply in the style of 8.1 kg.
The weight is 75.4 kg
